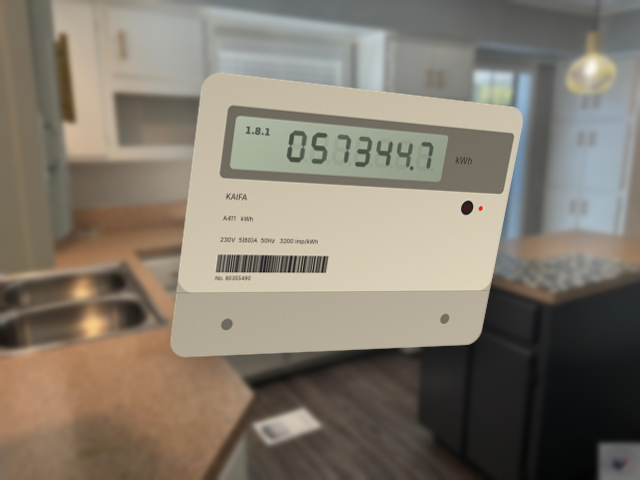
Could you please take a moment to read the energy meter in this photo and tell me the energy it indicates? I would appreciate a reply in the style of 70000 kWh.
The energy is 57344.7 kWh
